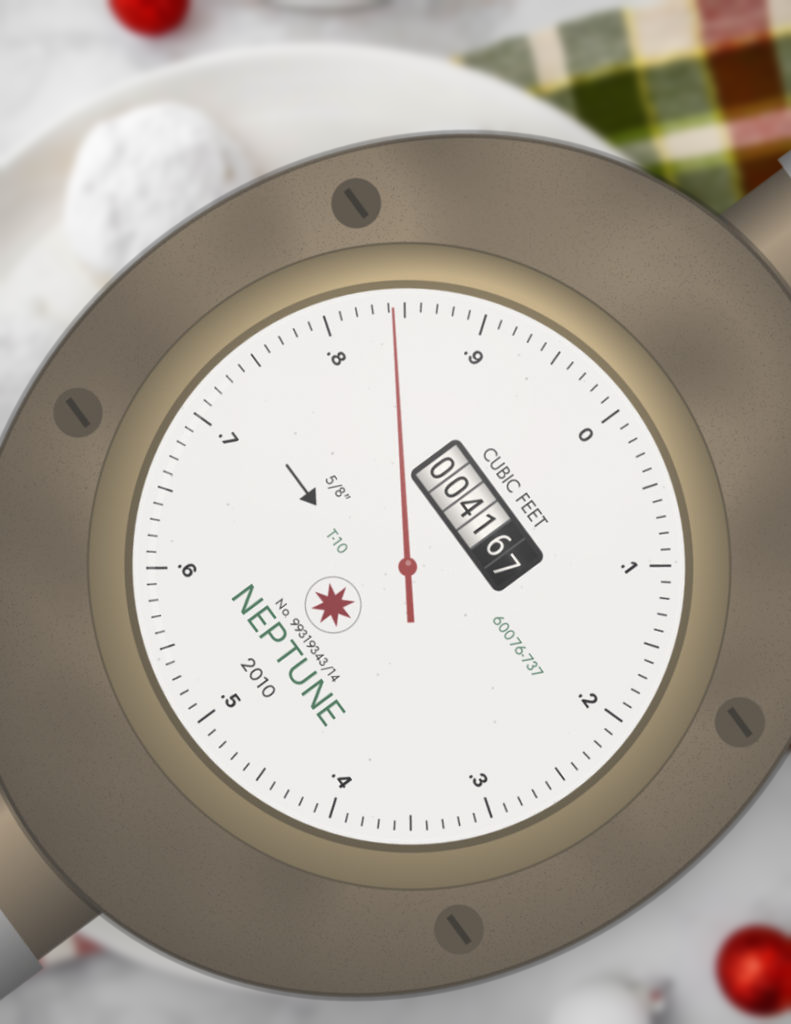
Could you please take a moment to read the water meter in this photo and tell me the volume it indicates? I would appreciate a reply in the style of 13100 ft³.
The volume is 4166.84 ft³
